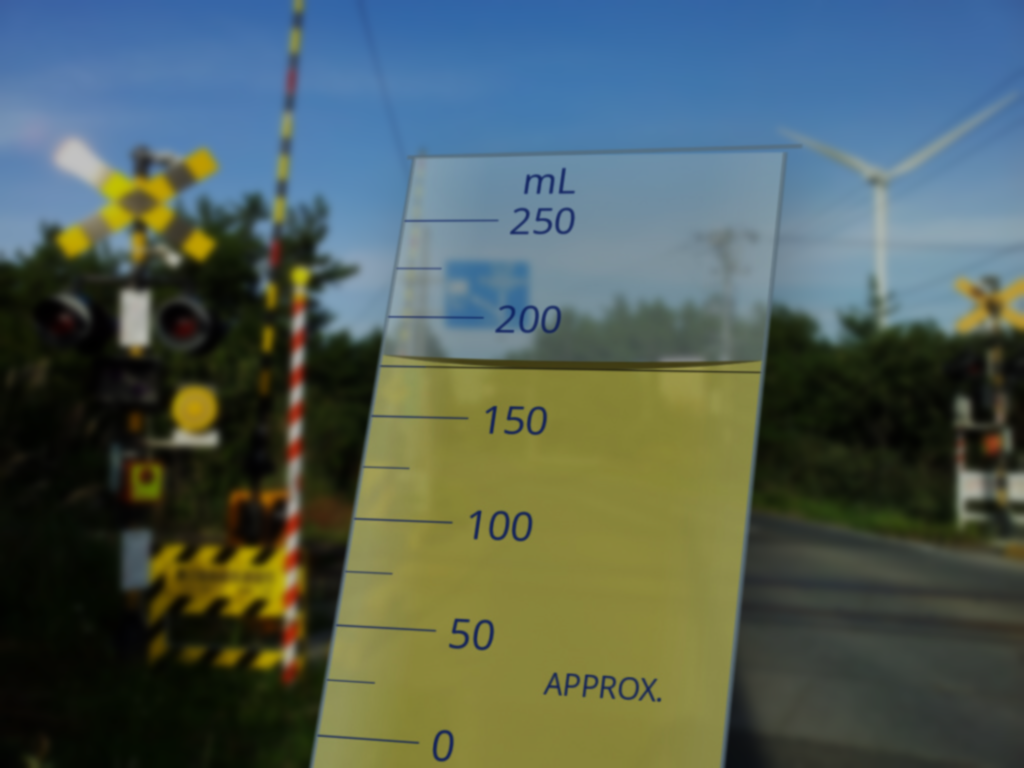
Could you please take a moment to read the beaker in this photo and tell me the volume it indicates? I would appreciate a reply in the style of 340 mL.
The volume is 175 mL
